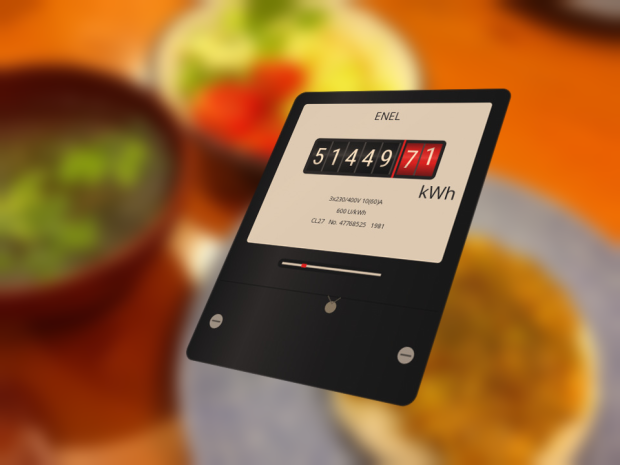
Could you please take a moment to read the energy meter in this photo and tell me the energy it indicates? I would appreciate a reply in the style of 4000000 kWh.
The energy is 51449.71 kWh
